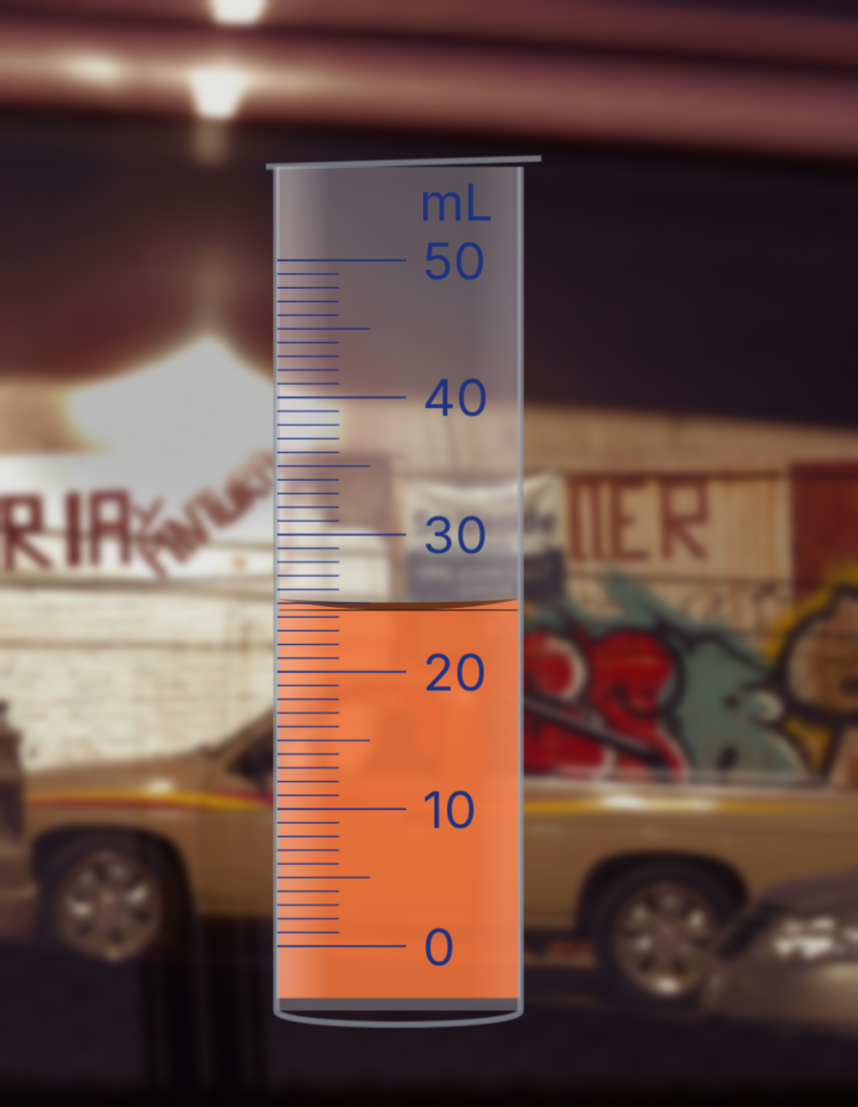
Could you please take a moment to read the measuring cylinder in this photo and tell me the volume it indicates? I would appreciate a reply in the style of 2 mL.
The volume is 24.5 mL
